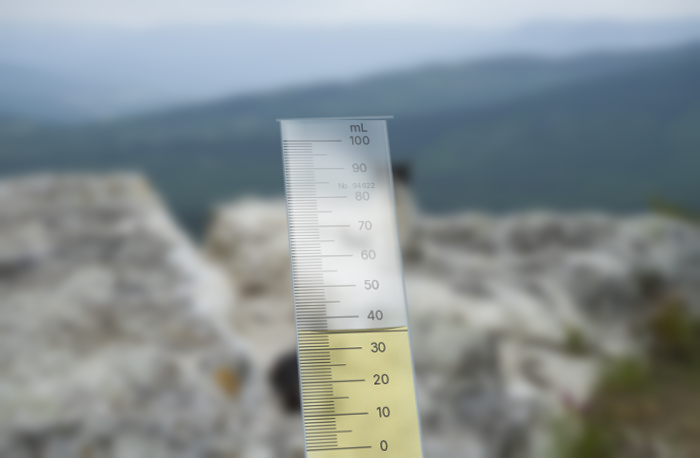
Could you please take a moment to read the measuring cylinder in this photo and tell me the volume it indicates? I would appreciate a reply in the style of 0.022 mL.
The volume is 35 mL
